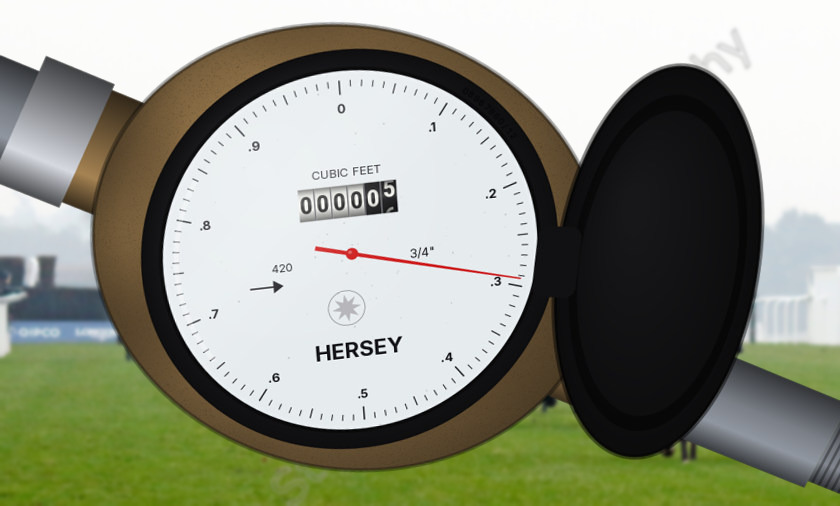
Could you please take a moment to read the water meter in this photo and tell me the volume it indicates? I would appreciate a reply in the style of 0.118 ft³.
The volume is 5.29 ft³
